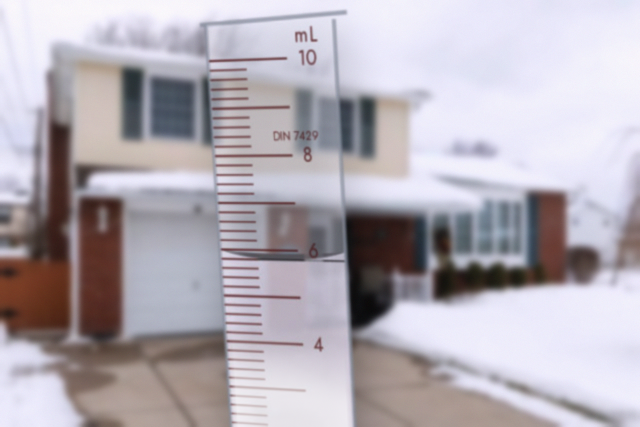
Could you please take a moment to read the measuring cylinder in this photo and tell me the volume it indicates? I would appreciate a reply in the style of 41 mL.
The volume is 5.8 mL
